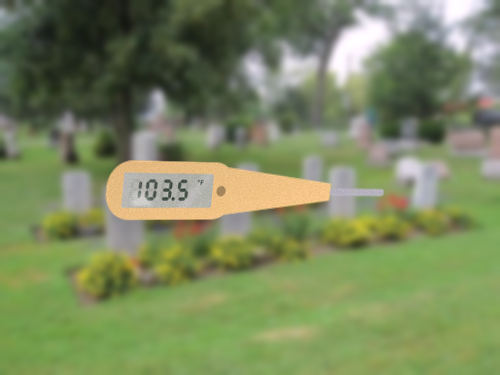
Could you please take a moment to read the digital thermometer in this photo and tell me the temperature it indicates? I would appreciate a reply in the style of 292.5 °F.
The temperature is 103.5 °F
